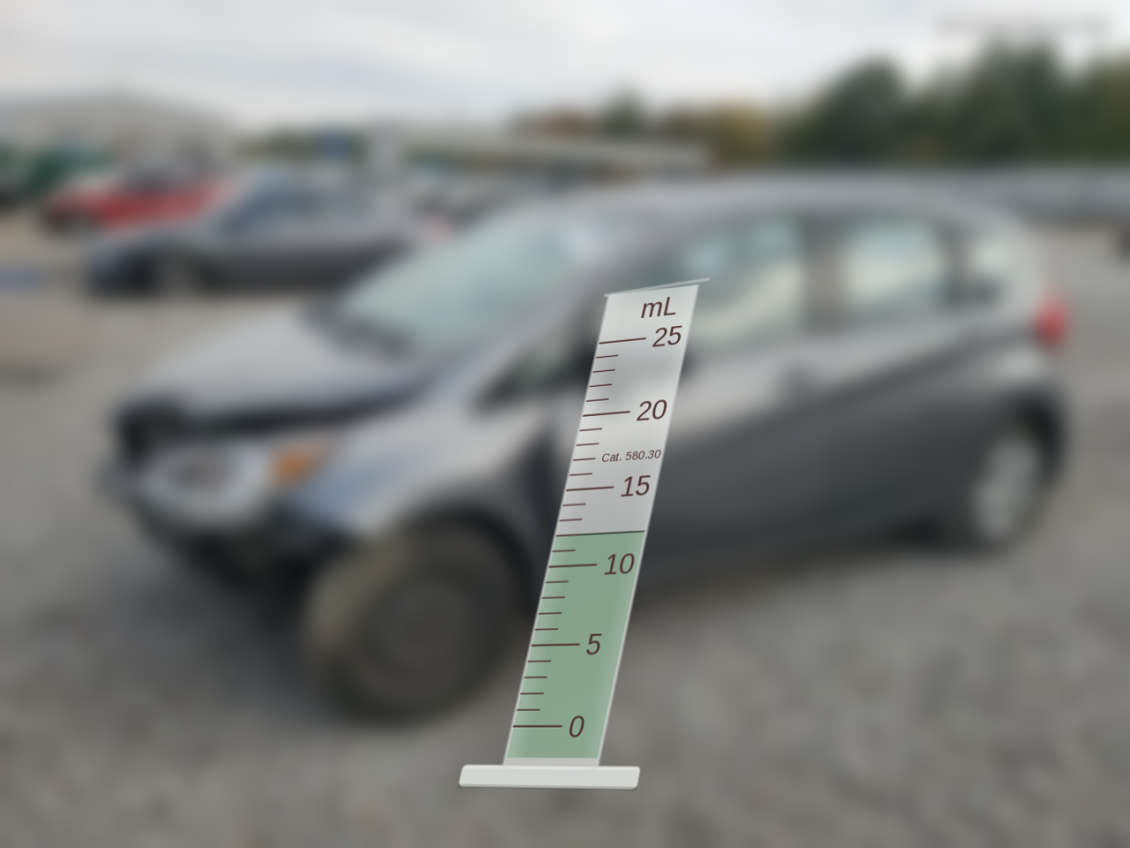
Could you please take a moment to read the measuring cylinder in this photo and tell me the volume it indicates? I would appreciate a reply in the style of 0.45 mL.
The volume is 12 mL
